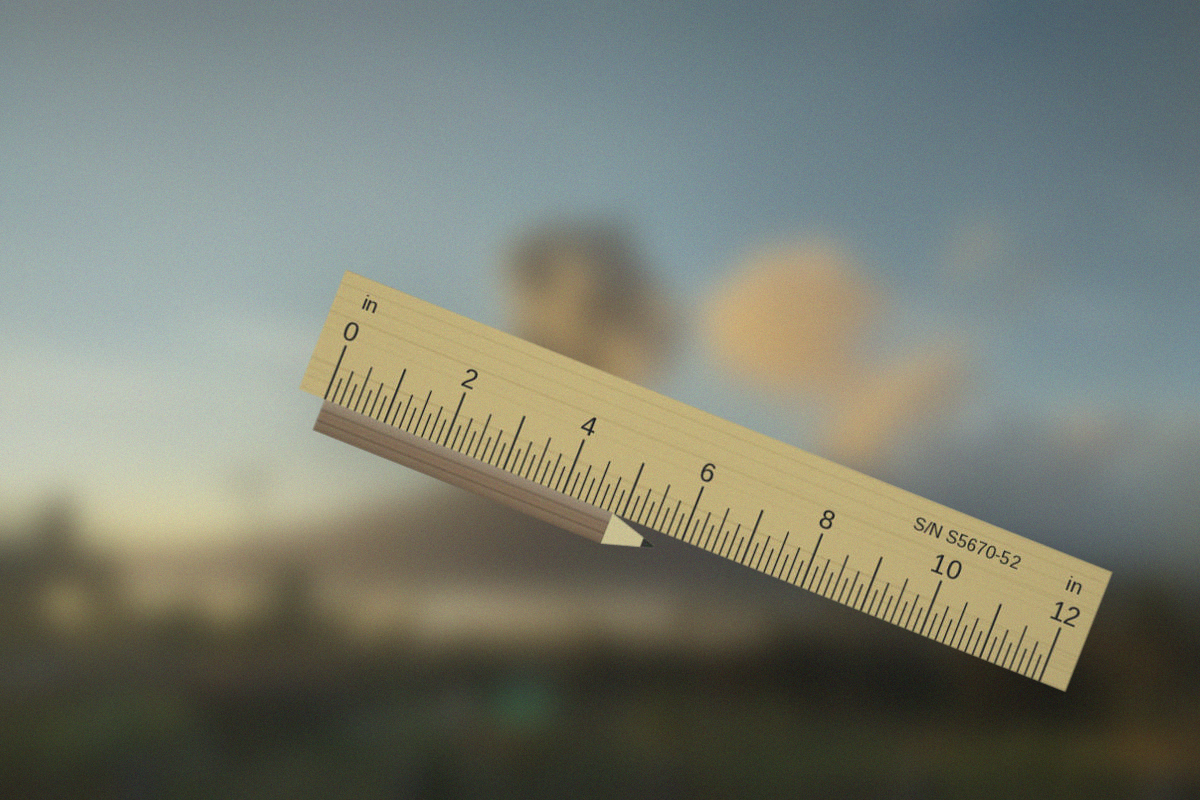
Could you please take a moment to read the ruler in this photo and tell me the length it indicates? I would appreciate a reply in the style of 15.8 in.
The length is 5.625 in
